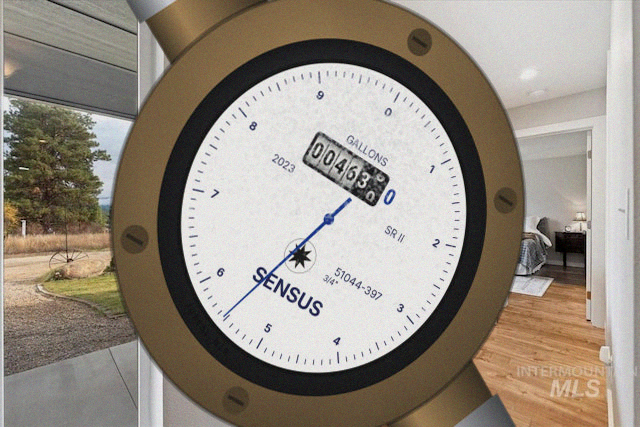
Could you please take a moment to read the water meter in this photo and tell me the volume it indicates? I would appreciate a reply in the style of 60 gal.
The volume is 46385.5 gal
